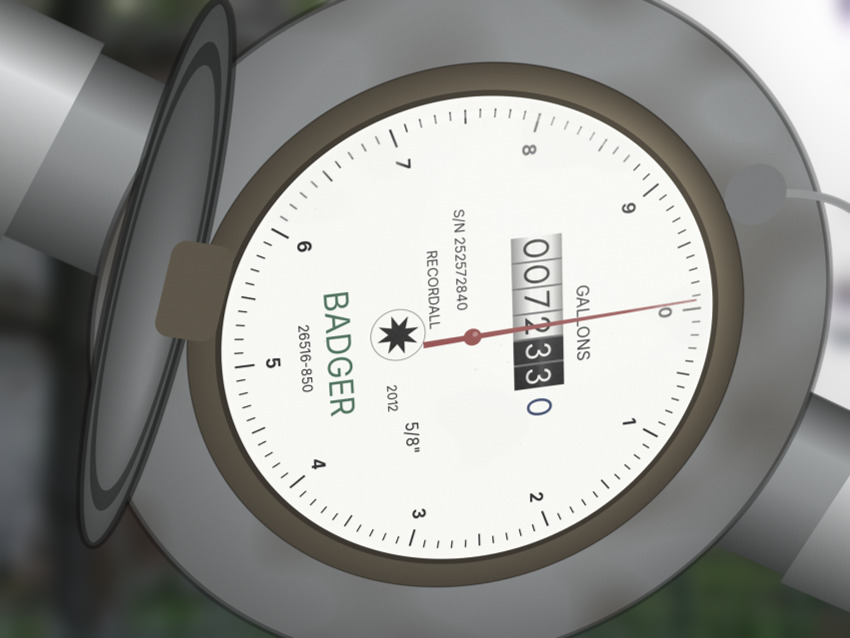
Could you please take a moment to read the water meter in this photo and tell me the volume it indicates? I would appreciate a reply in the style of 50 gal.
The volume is 72329.9 gal
